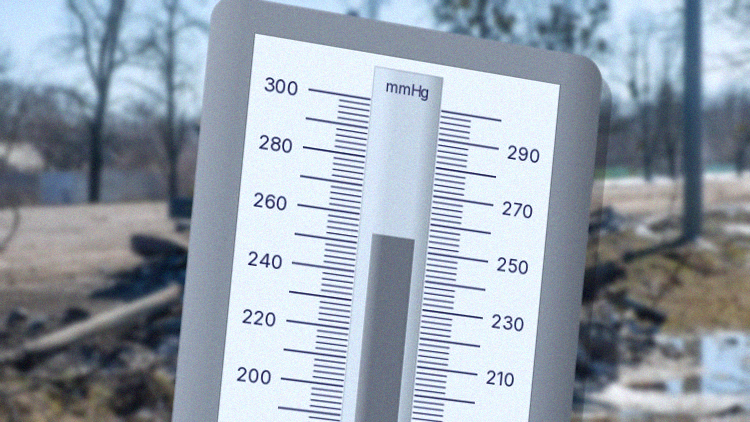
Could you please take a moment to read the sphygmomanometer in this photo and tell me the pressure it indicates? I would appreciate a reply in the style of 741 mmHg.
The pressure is 254 mmHg
